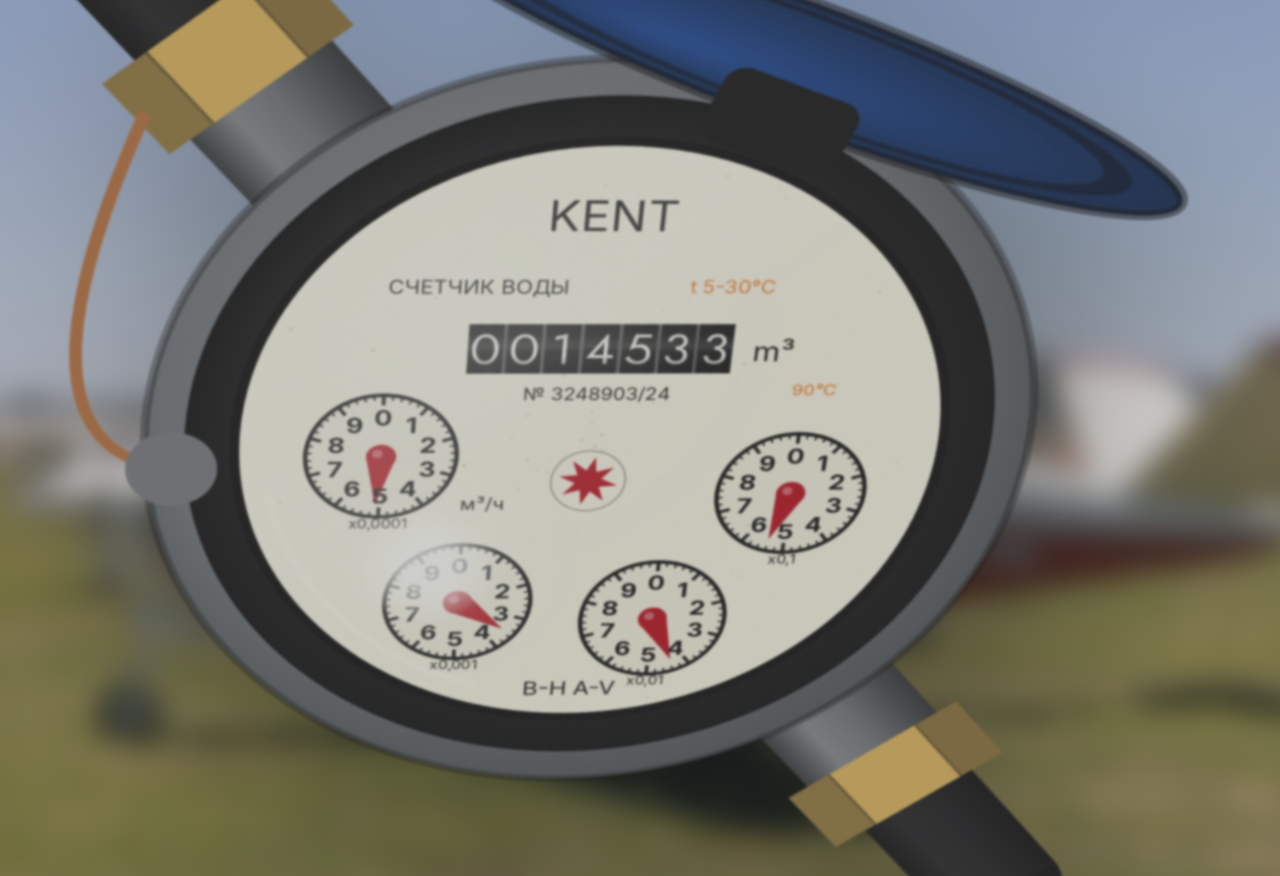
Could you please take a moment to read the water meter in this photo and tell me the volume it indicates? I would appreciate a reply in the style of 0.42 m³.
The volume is 14533.5435 m³
